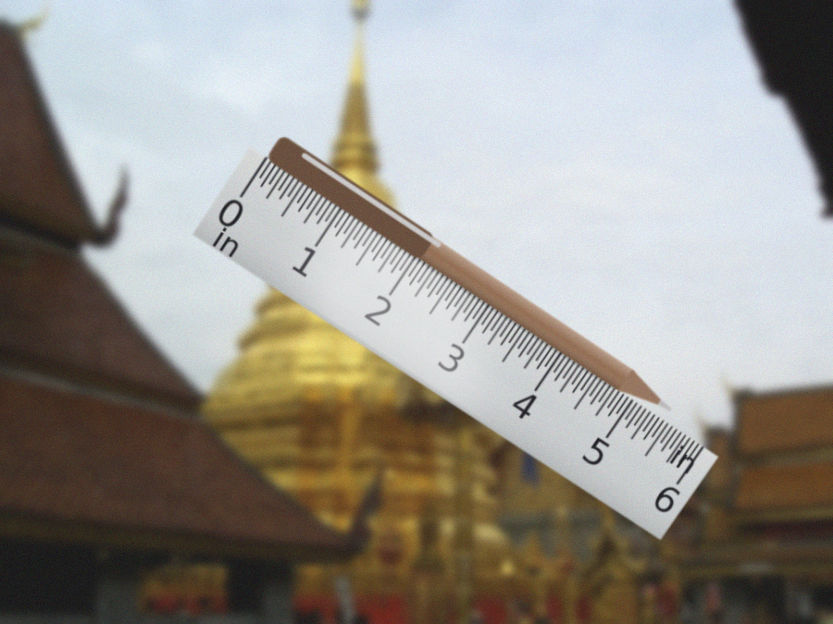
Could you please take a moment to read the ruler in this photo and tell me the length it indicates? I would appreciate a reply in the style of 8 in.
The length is 5.4375 in
